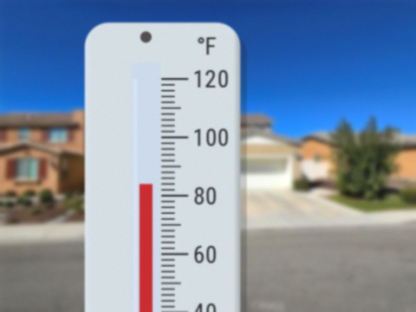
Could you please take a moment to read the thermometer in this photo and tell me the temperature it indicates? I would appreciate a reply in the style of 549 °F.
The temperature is 84 °F
